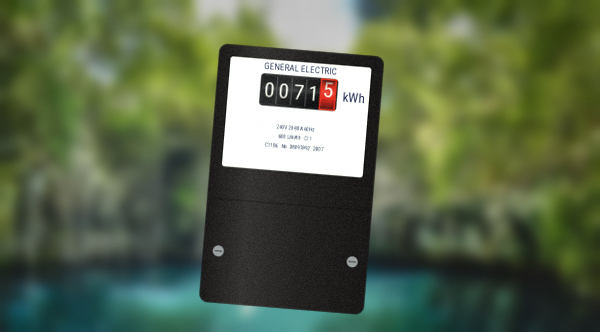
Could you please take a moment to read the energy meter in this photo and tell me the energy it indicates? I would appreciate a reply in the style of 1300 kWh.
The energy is 71.5 kWh
